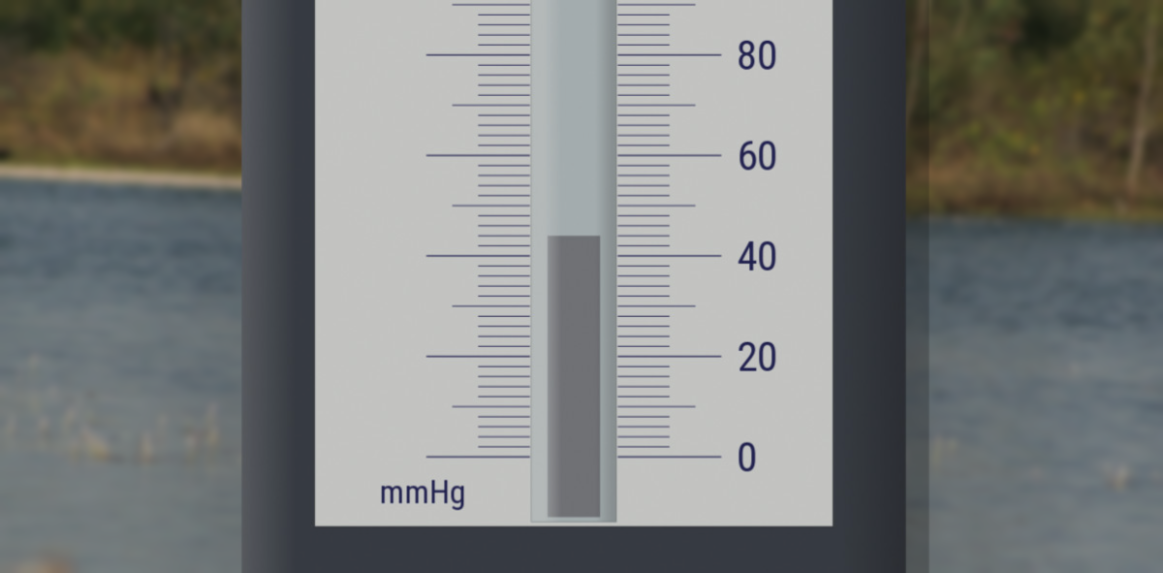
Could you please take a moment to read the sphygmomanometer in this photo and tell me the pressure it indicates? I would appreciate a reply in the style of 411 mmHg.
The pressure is 44 mmHg
